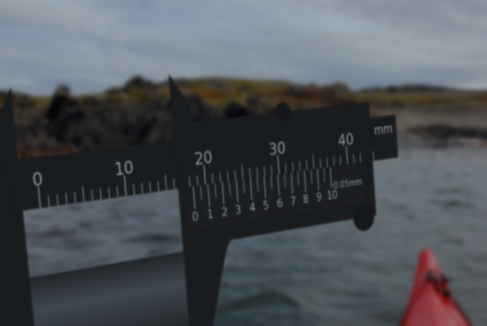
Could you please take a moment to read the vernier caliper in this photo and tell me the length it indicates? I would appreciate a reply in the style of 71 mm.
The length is 18.4 mm
